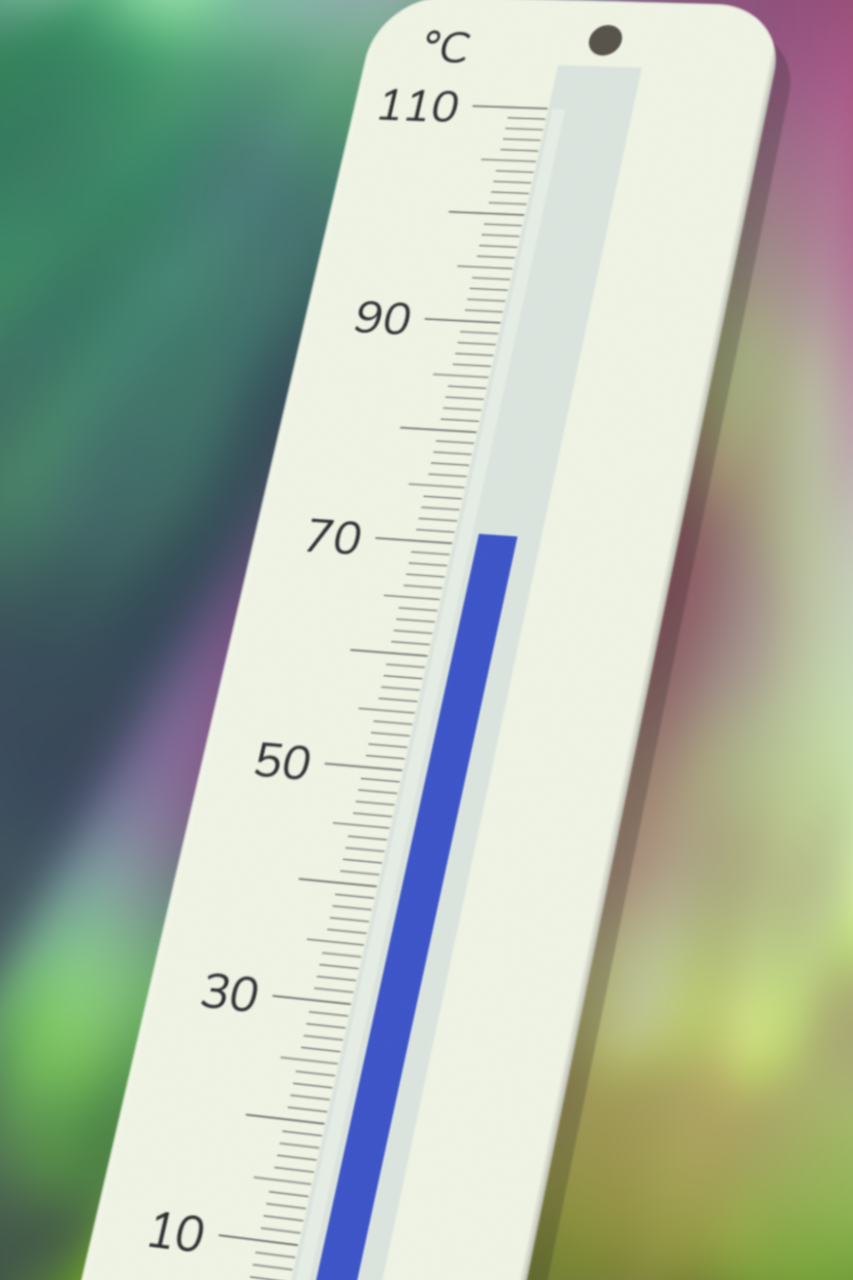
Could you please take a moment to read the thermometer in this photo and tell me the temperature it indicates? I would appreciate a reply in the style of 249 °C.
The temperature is 71 °C
